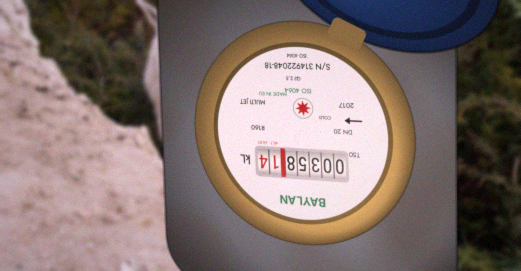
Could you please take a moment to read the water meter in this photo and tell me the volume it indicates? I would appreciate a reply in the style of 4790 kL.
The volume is 358.14 kL
